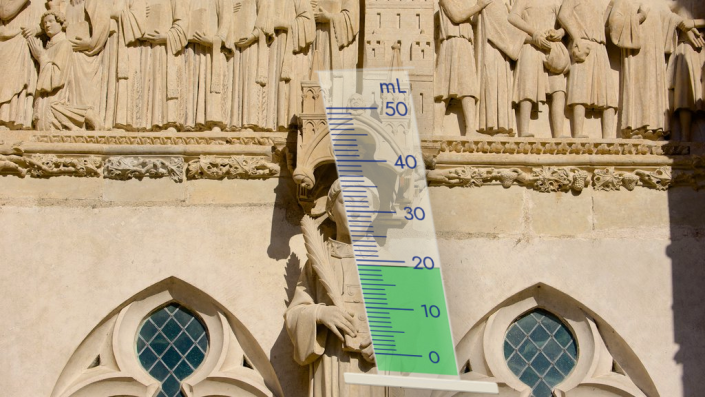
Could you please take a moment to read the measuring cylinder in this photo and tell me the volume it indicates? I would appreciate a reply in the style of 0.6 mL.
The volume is 19 mL
